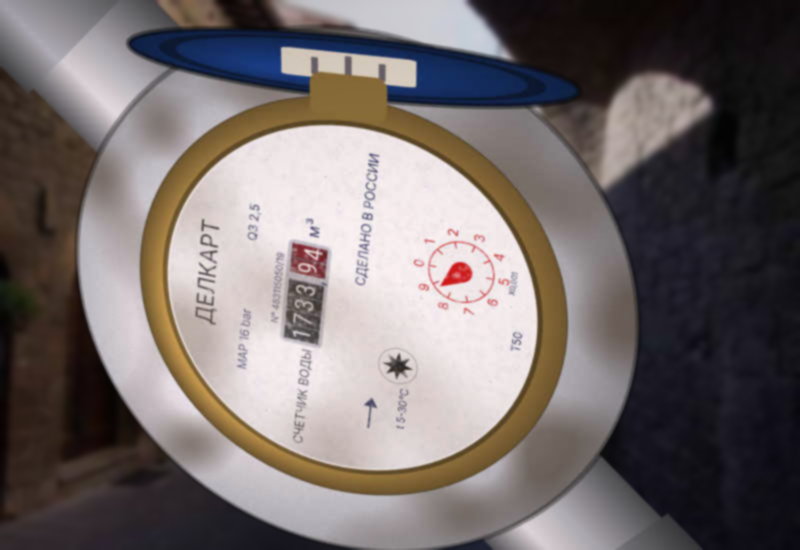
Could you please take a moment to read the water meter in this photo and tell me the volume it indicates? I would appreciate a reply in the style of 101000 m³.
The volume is 1733.938 m³
